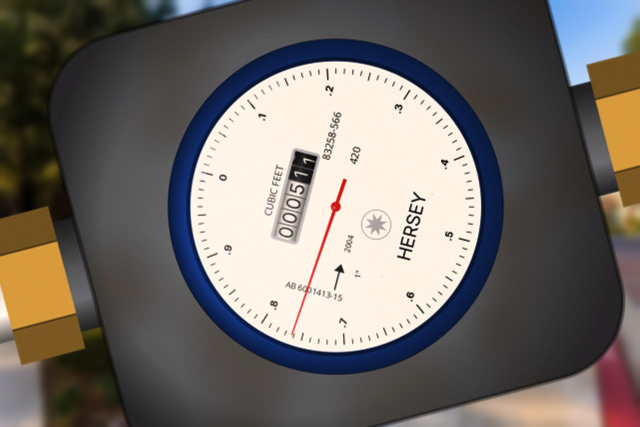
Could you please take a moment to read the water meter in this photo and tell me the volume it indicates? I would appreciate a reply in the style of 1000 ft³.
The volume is 510.76 ft³
